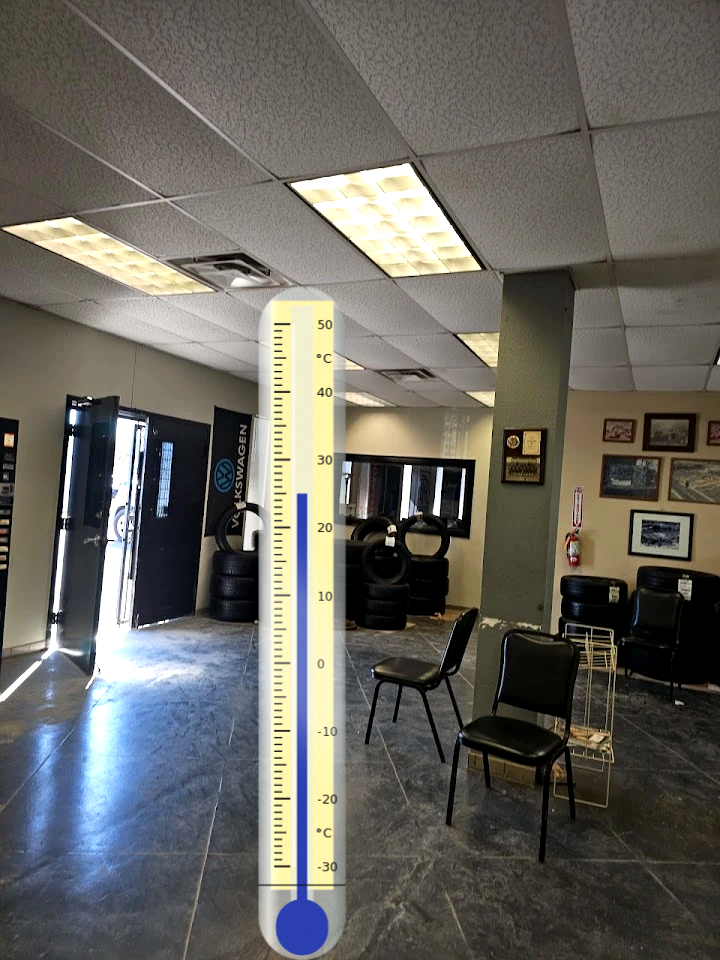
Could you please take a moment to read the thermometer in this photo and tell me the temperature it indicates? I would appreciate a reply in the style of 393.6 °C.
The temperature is 25 °C
